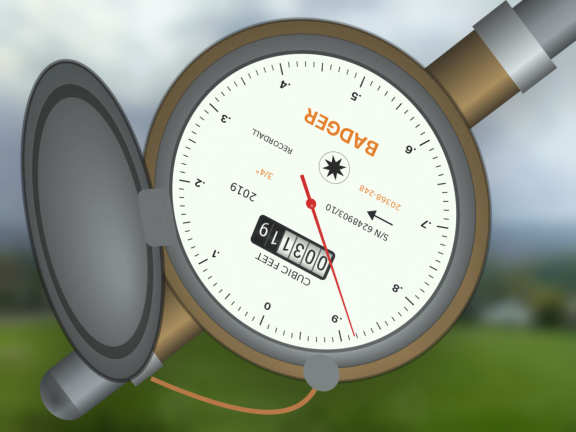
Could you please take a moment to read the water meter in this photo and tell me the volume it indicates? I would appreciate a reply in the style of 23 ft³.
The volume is 3118.88 ft³
